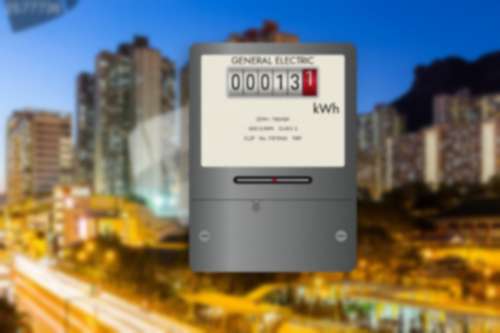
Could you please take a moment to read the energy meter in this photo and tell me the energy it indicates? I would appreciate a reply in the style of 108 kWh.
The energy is 13.1 kWh
